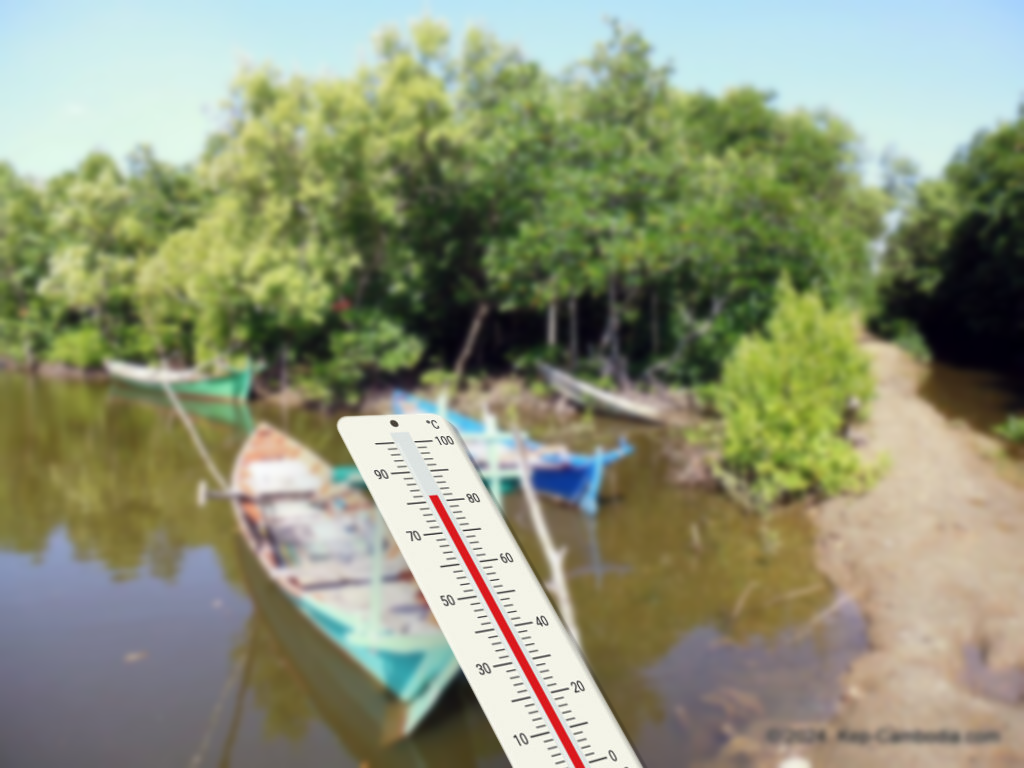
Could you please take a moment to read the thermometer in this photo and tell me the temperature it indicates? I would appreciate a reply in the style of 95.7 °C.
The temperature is 82 °C
